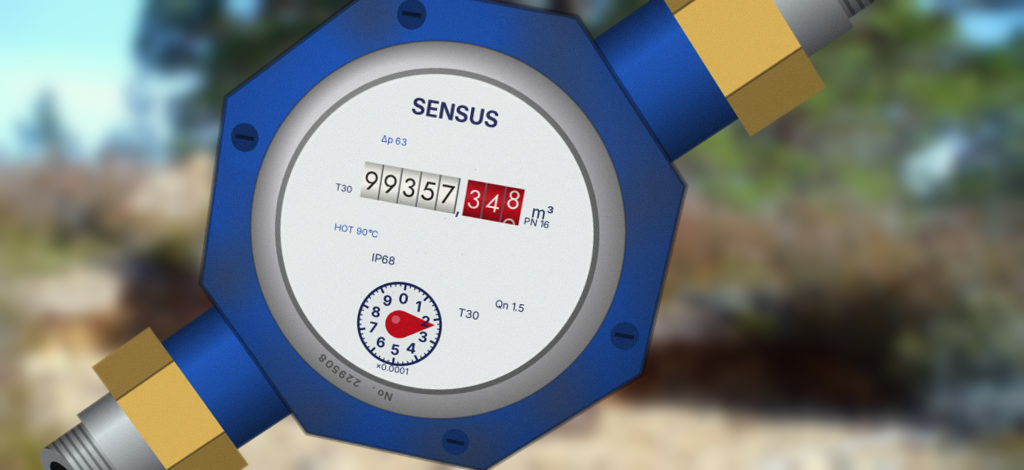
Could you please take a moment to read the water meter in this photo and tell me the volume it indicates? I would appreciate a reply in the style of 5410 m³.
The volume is 99357.3482 m³
